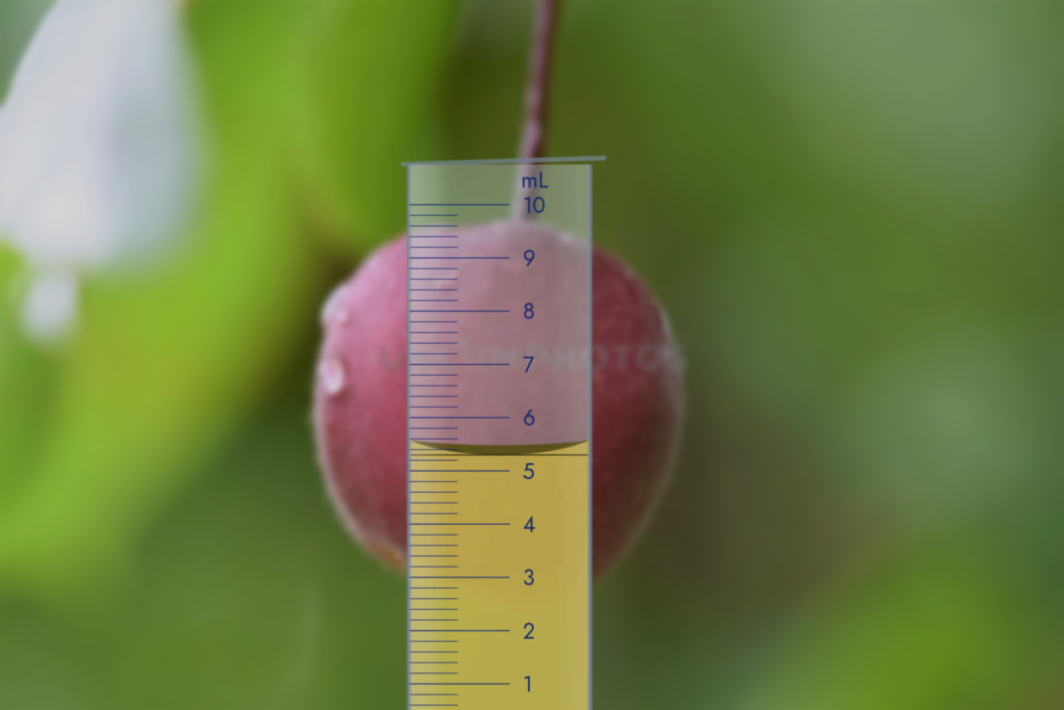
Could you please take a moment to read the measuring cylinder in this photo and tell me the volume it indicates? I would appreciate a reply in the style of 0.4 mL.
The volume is 5.3 mL
